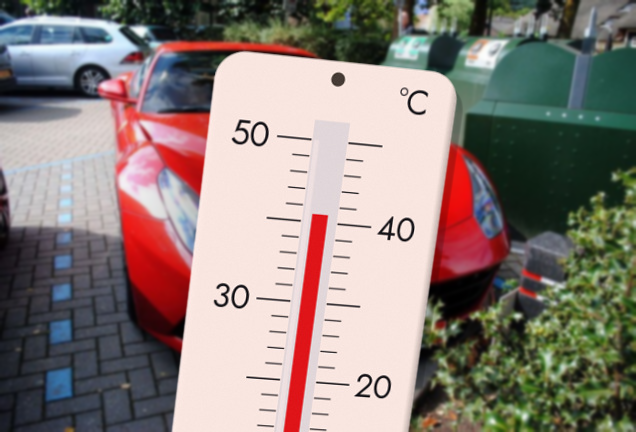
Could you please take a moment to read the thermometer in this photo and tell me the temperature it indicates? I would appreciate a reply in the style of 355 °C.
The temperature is 41 °C
